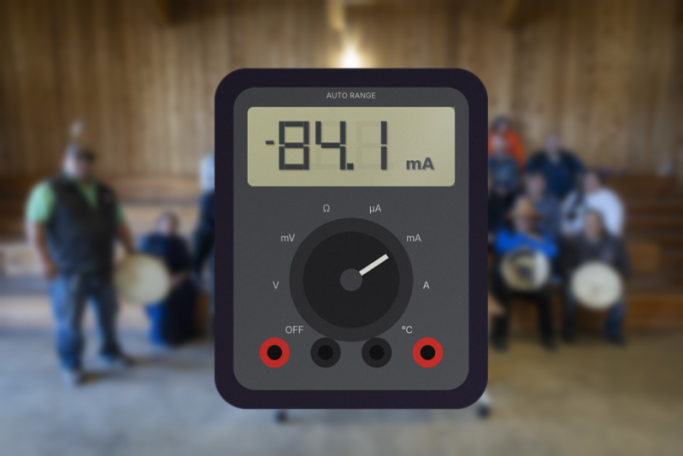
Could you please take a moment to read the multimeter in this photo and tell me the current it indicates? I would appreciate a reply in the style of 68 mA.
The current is -84.1 mA
